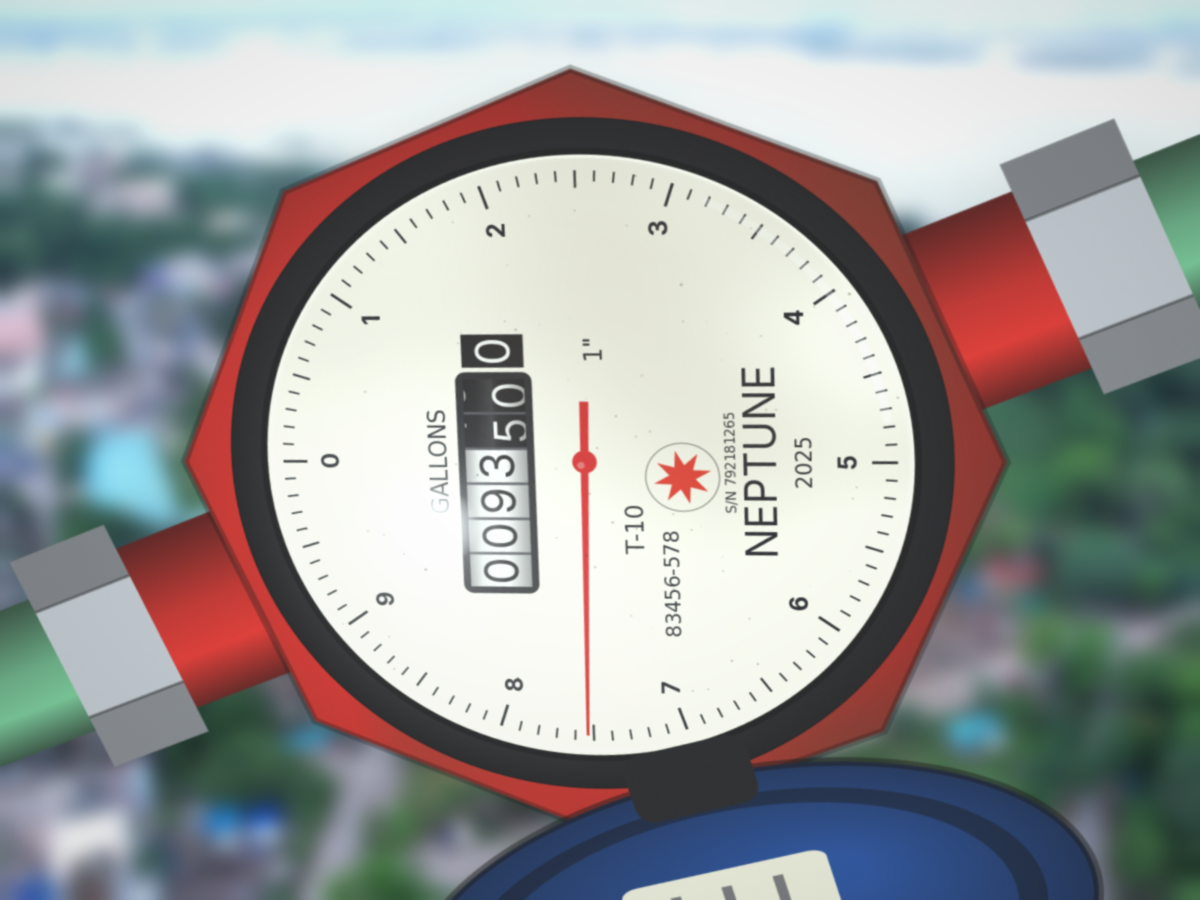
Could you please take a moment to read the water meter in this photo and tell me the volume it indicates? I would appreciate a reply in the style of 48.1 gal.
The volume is 93497.5 gal
